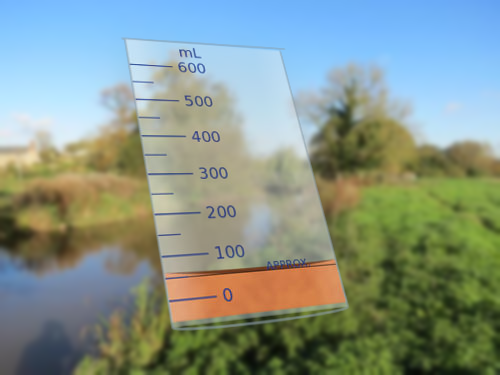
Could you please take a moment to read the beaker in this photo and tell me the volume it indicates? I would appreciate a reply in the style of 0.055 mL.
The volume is 50 mL
